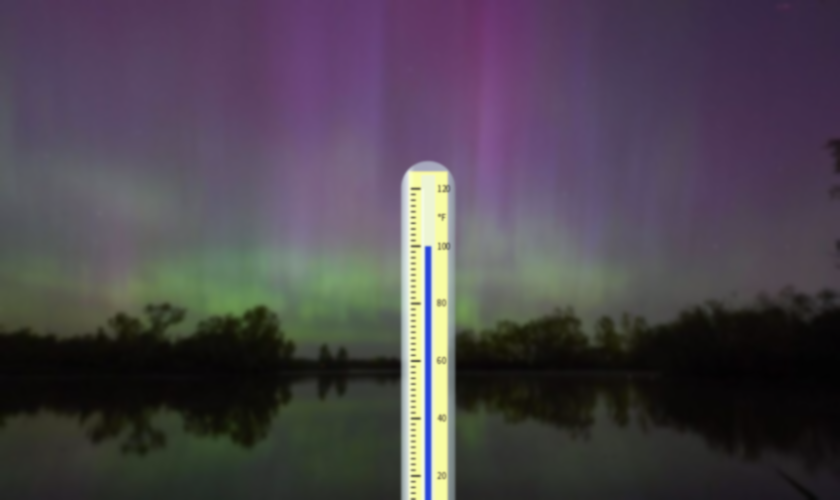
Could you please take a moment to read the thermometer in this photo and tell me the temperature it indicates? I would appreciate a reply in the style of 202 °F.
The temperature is 100 °F
